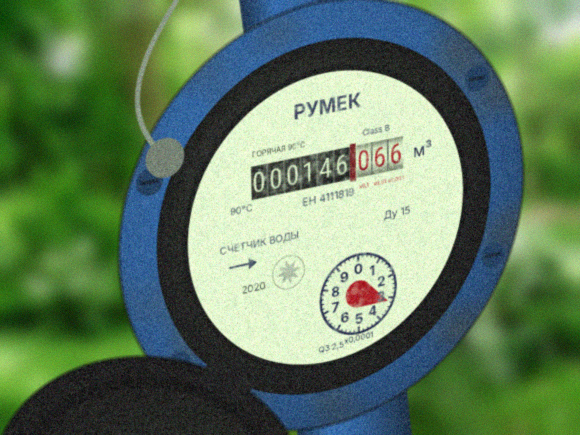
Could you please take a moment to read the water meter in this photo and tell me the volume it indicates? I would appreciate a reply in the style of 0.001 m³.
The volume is 146.0663 m³
